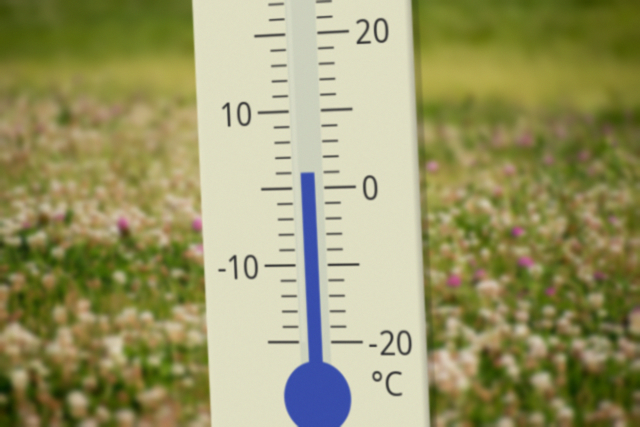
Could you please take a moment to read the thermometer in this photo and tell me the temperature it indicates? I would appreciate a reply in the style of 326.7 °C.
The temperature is 2 °C
